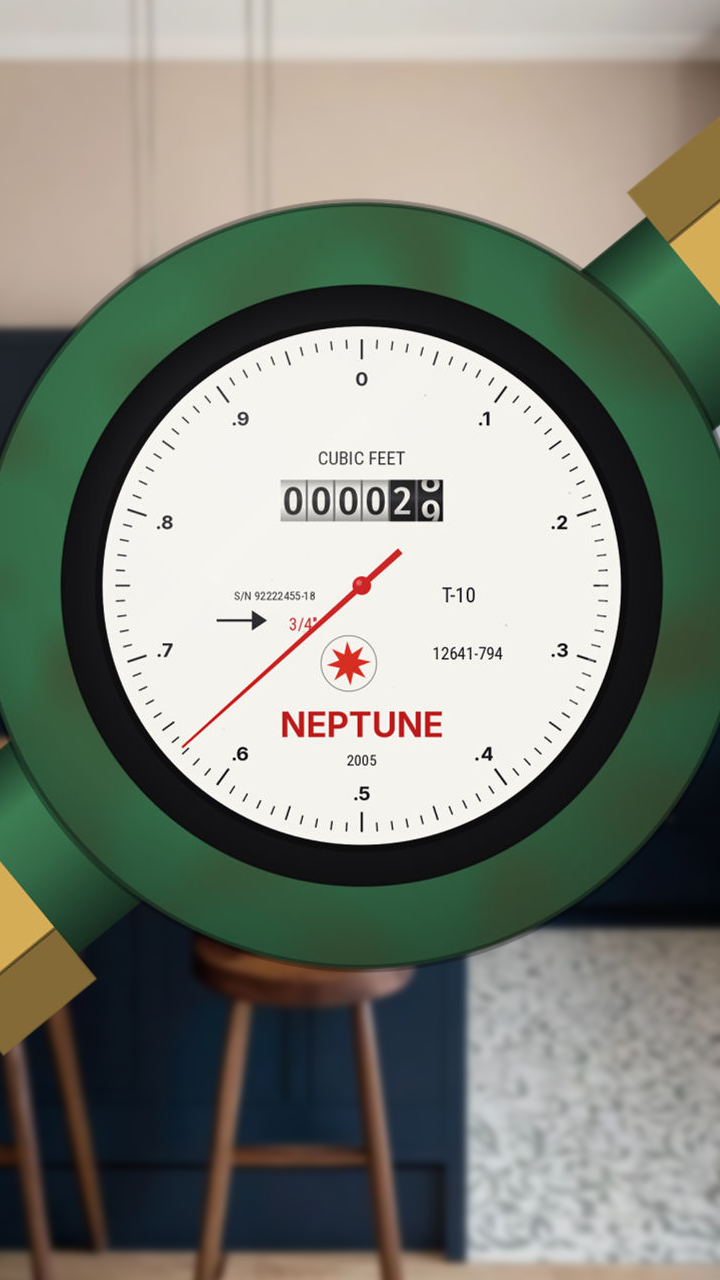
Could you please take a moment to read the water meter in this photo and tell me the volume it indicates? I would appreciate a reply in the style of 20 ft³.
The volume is 28.63 ft³
